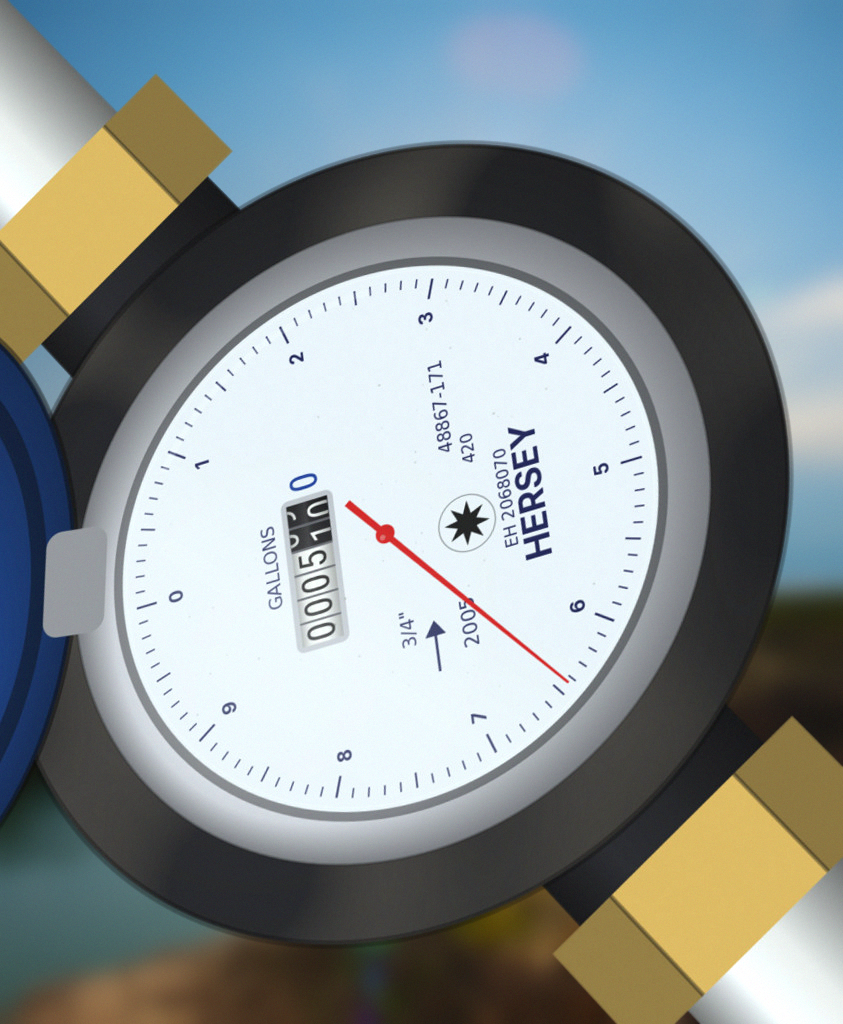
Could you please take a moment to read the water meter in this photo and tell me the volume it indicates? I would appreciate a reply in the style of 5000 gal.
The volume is 5096.4 gal
